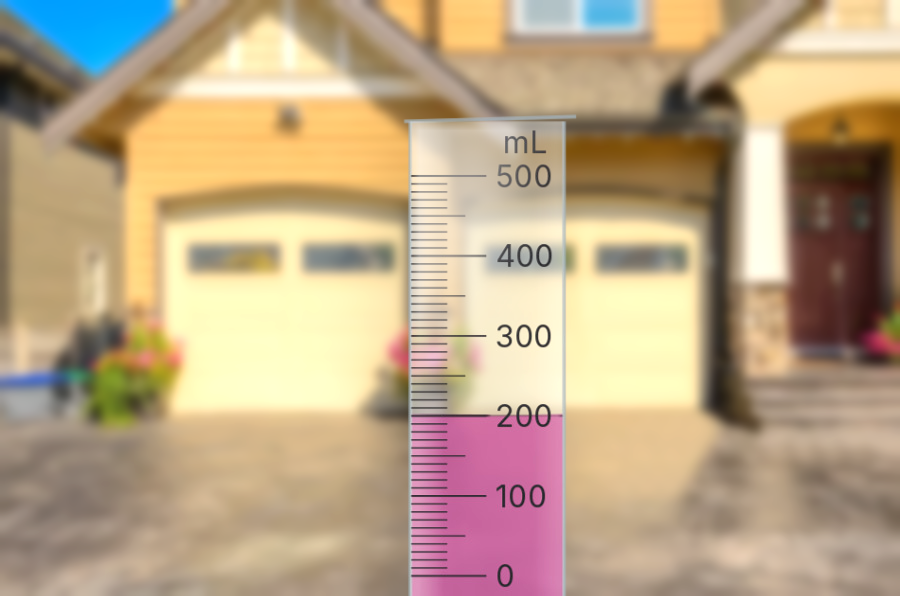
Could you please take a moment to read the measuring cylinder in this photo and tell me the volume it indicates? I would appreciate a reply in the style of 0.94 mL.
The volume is 200 mL
